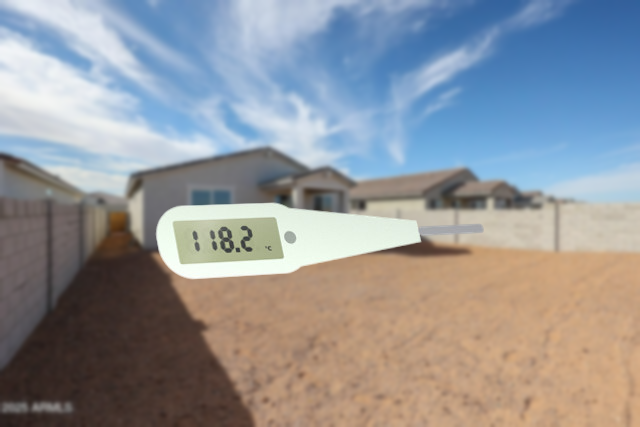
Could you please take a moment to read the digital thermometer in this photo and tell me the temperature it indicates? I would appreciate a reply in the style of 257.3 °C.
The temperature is 118.2 °C
